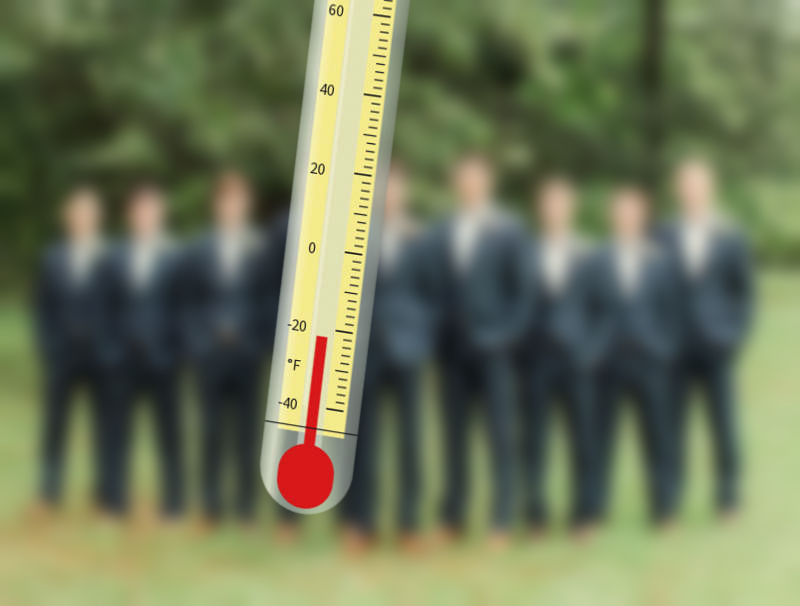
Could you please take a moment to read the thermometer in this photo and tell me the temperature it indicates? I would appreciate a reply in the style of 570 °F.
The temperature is -22 °F
